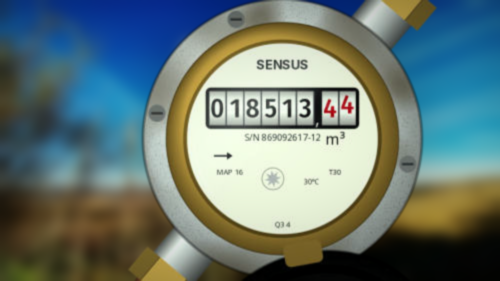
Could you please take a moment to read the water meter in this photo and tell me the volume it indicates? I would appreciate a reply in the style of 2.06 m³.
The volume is 18513.44 m³
